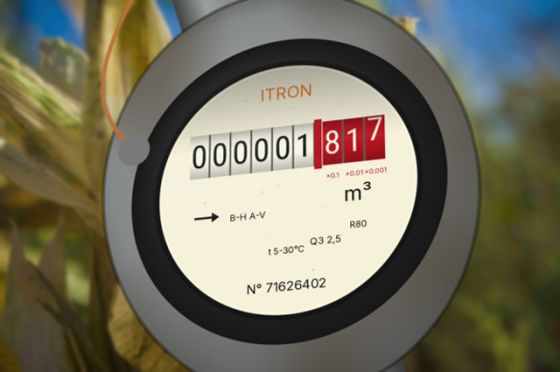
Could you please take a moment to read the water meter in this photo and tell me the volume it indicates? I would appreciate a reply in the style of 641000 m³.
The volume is 1.817 m³
